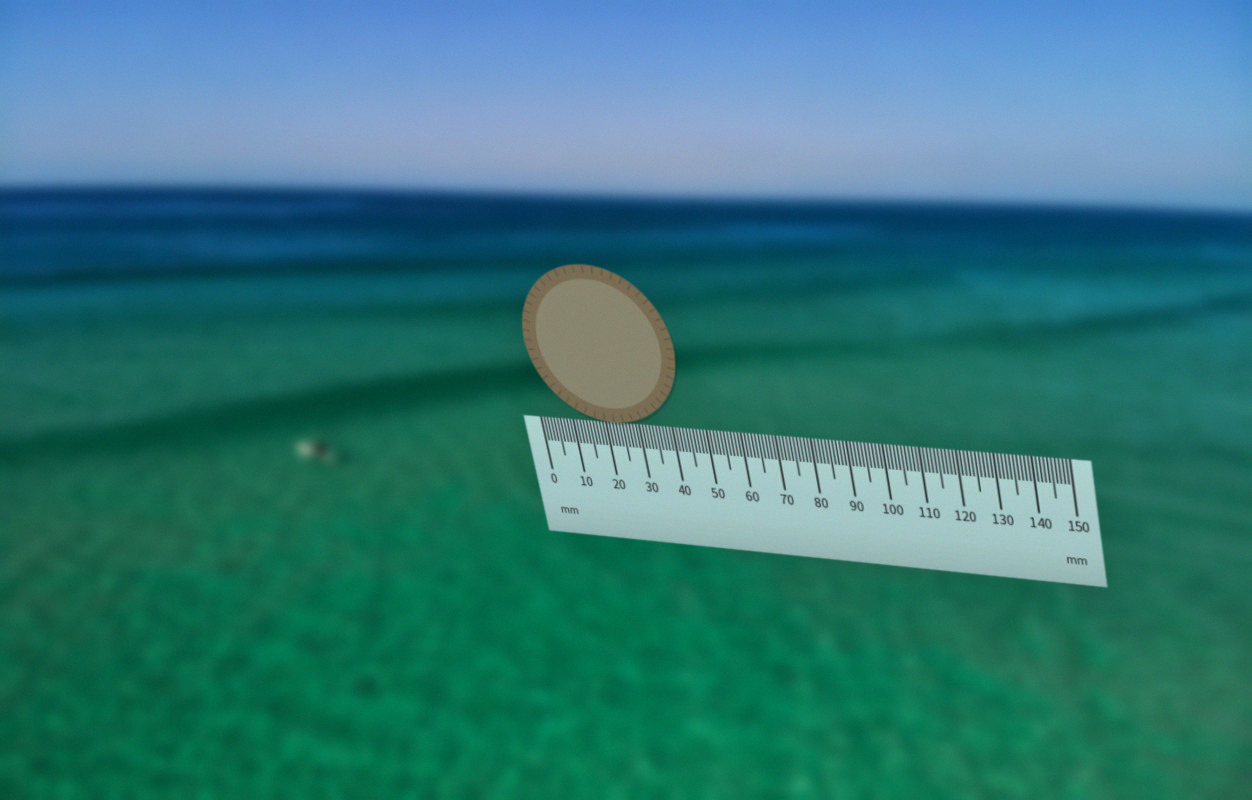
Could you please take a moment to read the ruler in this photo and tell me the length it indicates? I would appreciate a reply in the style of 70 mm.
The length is 45 mm
